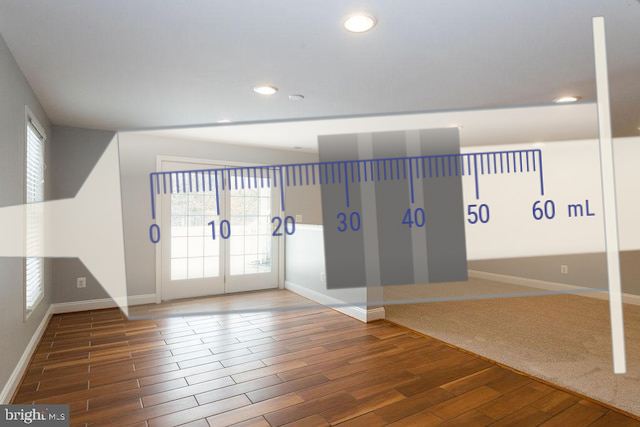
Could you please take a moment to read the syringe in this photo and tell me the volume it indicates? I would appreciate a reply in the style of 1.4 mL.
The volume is 26 mL
